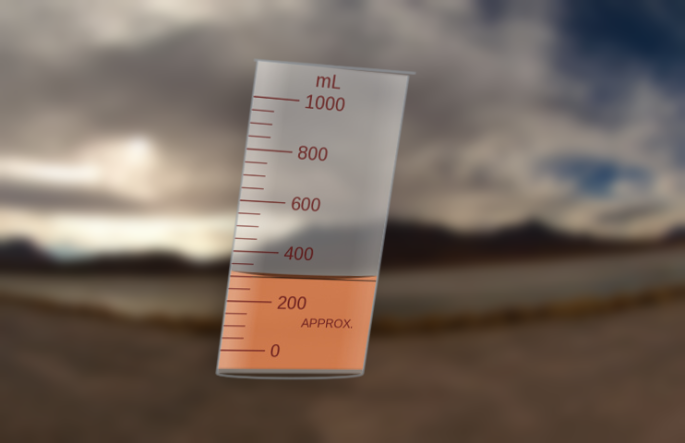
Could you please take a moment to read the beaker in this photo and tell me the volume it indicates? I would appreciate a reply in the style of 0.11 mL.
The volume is 300 mL
